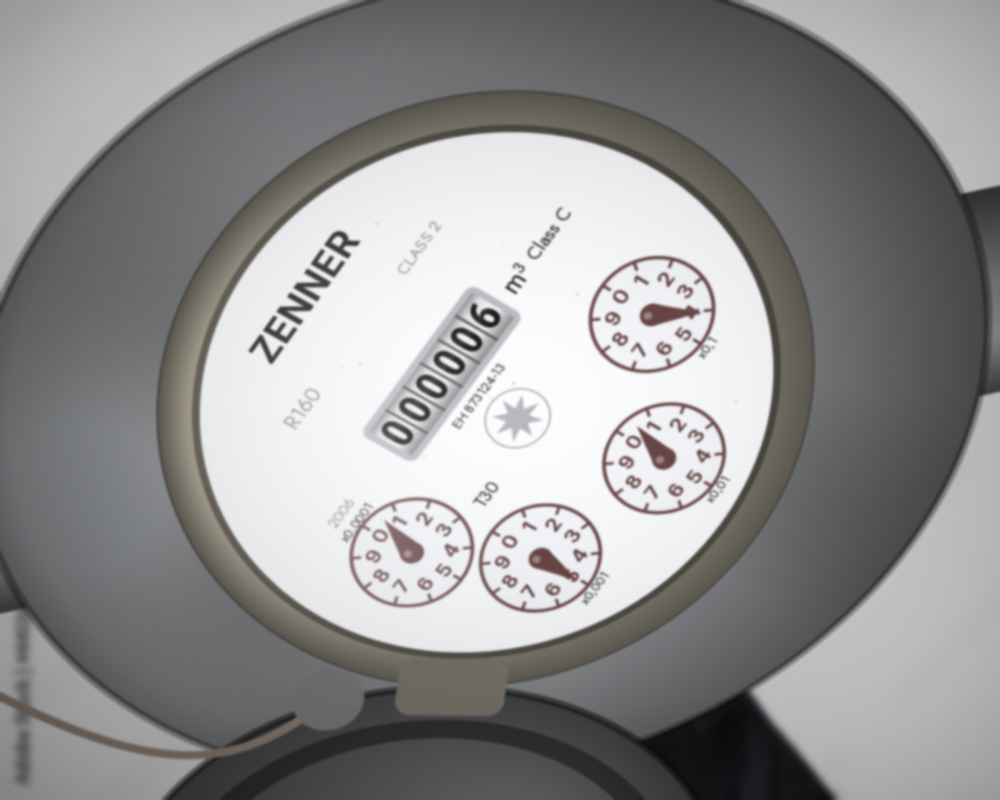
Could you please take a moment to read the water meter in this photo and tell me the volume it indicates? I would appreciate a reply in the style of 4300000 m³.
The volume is 6.4050 m³
